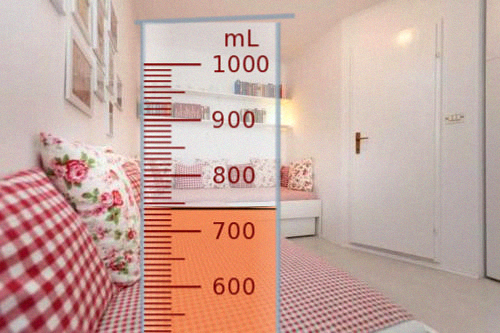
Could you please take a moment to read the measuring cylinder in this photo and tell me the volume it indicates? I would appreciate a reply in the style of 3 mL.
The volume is 740 mL
